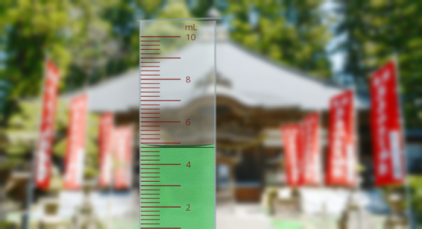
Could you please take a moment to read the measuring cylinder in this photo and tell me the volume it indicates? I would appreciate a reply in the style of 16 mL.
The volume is 4.8 mL
